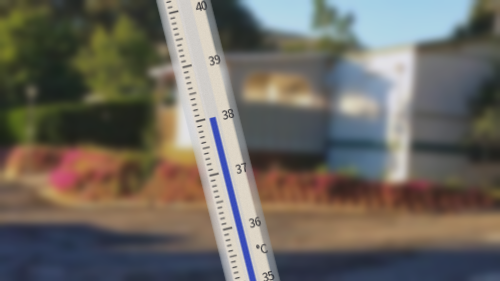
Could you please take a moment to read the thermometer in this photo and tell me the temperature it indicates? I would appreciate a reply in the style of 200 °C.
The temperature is 38 °C
